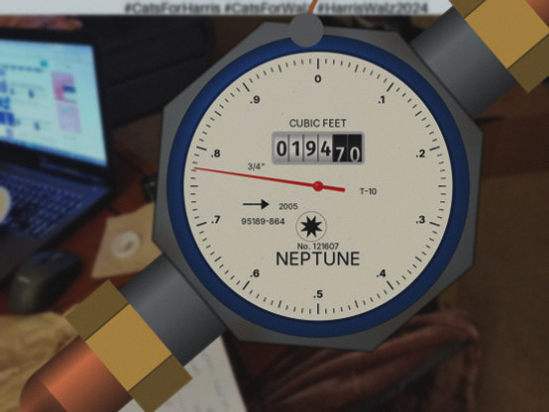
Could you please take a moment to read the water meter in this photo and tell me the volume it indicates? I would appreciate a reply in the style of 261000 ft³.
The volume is 19469.77 ft³
